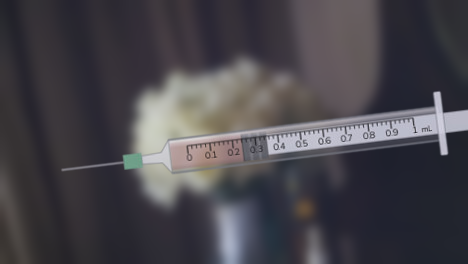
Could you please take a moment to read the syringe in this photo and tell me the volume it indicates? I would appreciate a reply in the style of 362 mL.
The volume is 0.24 mL
